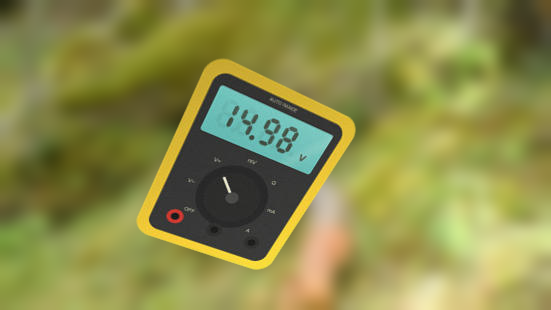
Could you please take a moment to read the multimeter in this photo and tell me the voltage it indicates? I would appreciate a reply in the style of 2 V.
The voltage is 14.98 V
